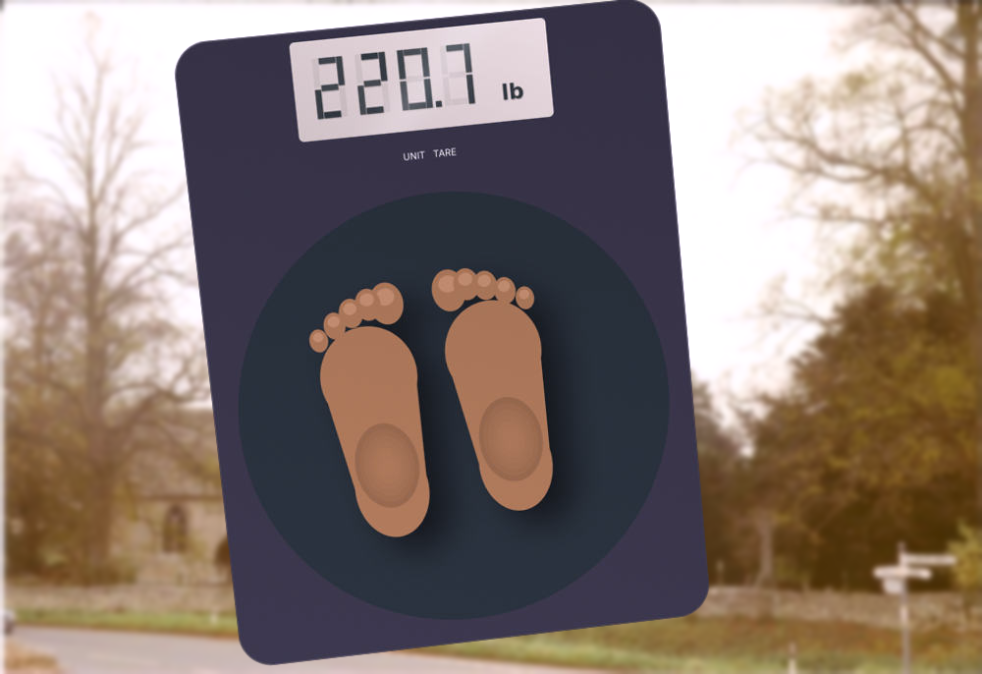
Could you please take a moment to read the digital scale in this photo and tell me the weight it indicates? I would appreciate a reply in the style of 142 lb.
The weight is 220.7 lb
